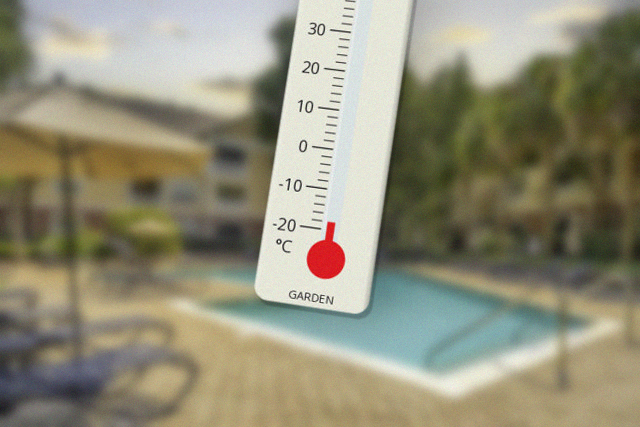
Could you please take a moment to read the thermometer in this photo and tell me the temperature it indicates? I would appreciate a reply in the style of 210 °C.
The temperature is -18 °C
